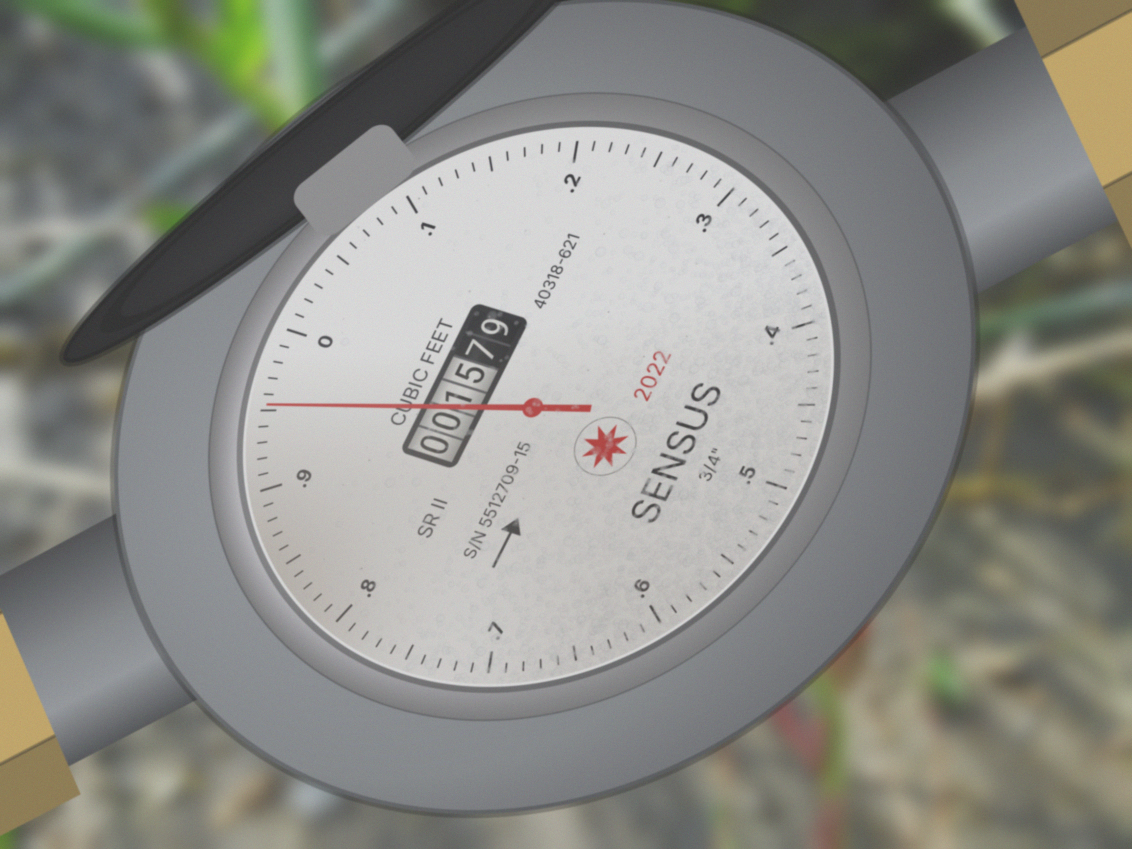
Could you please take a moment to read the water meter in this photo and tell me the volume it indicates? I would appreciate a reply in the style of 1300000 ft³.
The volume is 1578.95 ft³
